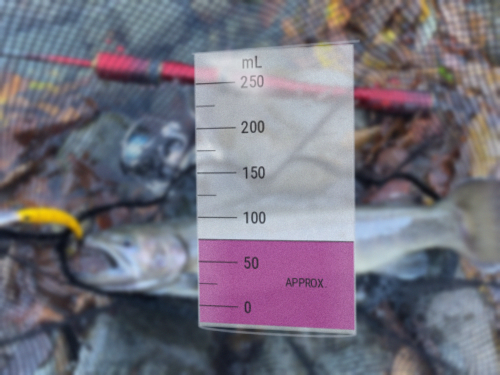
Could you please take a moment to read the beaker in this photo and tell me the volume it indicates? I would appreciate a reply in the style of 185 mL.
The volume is 75 mL
